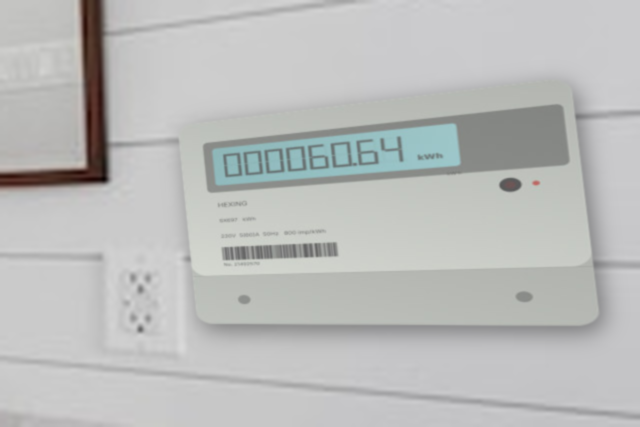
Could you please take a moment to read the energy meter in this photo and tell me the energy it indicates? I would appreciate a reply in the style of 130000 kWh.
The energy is 60.64 kWh
